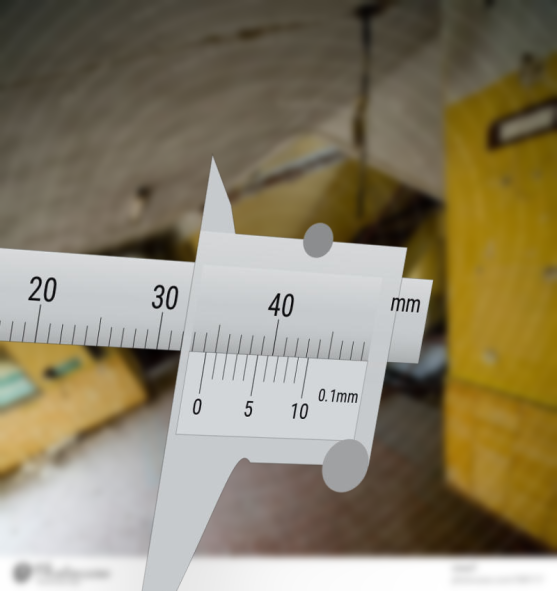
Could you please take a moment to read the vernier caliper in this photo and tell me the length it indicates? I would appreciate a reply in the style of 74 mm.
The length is 34.2 mm
